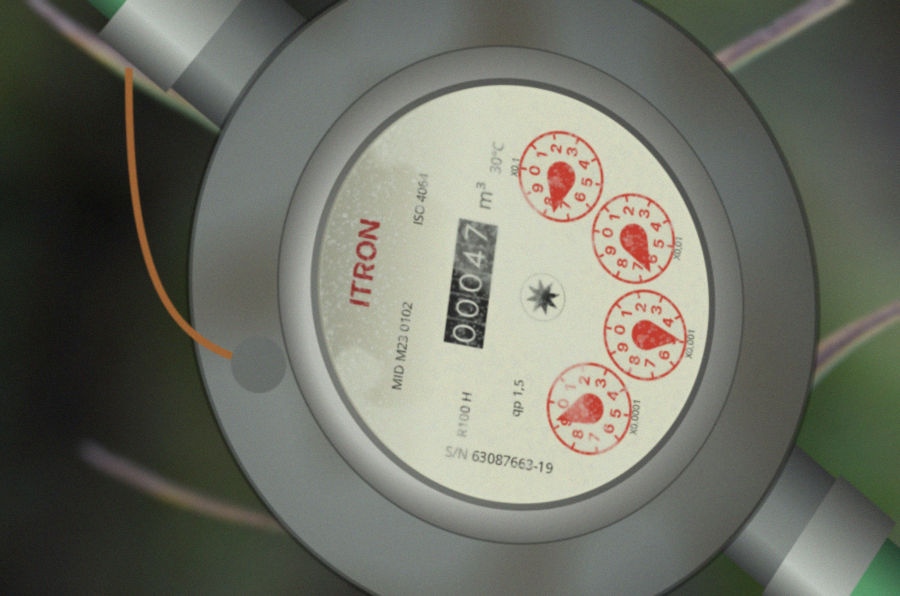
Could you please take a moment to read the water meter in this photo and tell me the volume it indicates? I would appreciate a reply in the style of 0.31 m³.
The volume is 47.7649 m³
